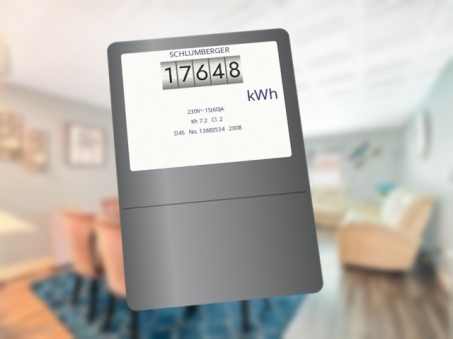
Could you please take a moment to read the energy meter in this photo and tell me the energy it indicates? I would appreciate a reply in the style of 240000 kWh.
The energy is 17648 kWh
